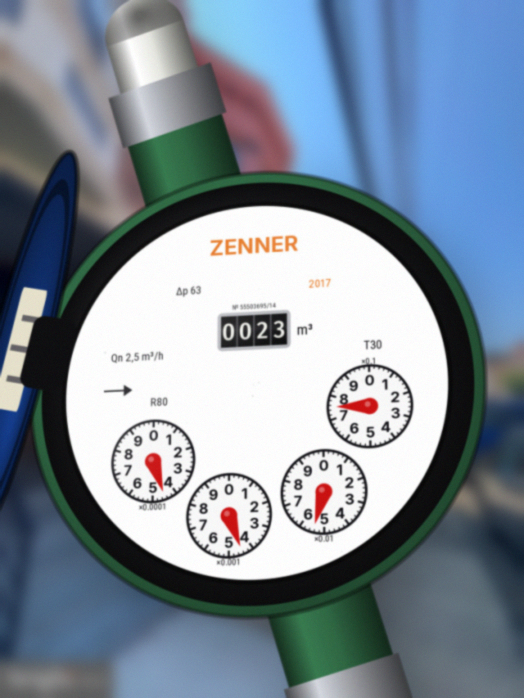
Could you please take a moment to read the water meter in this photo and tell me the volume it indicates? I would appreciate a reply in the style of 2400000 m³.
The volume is 23.7544 m³
